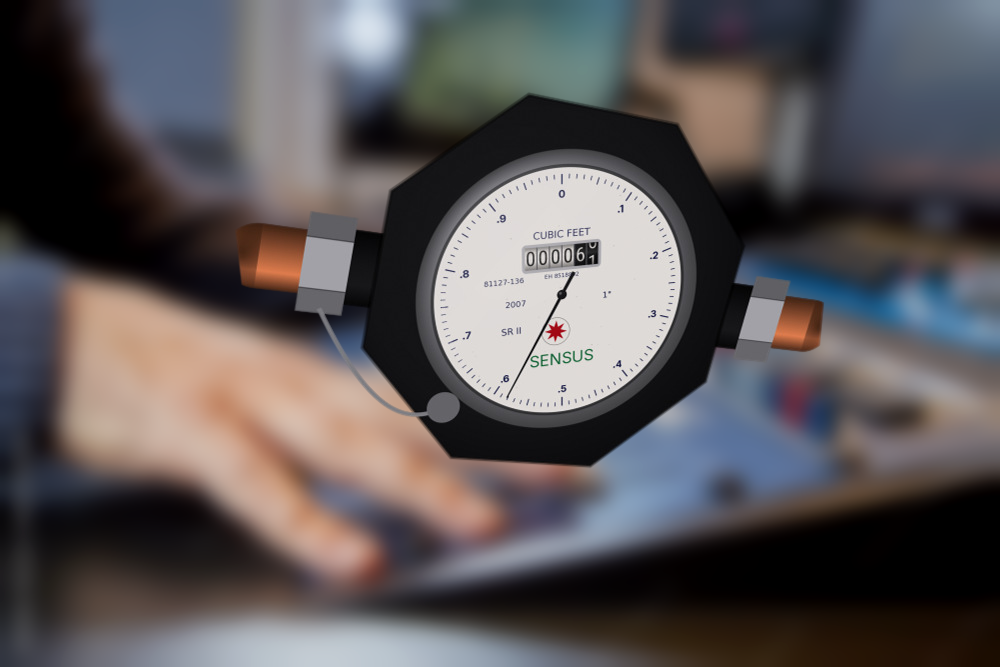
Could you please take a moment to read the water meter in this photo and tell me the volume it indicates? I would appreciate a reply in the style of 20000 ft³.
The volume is 60.58 ft³
